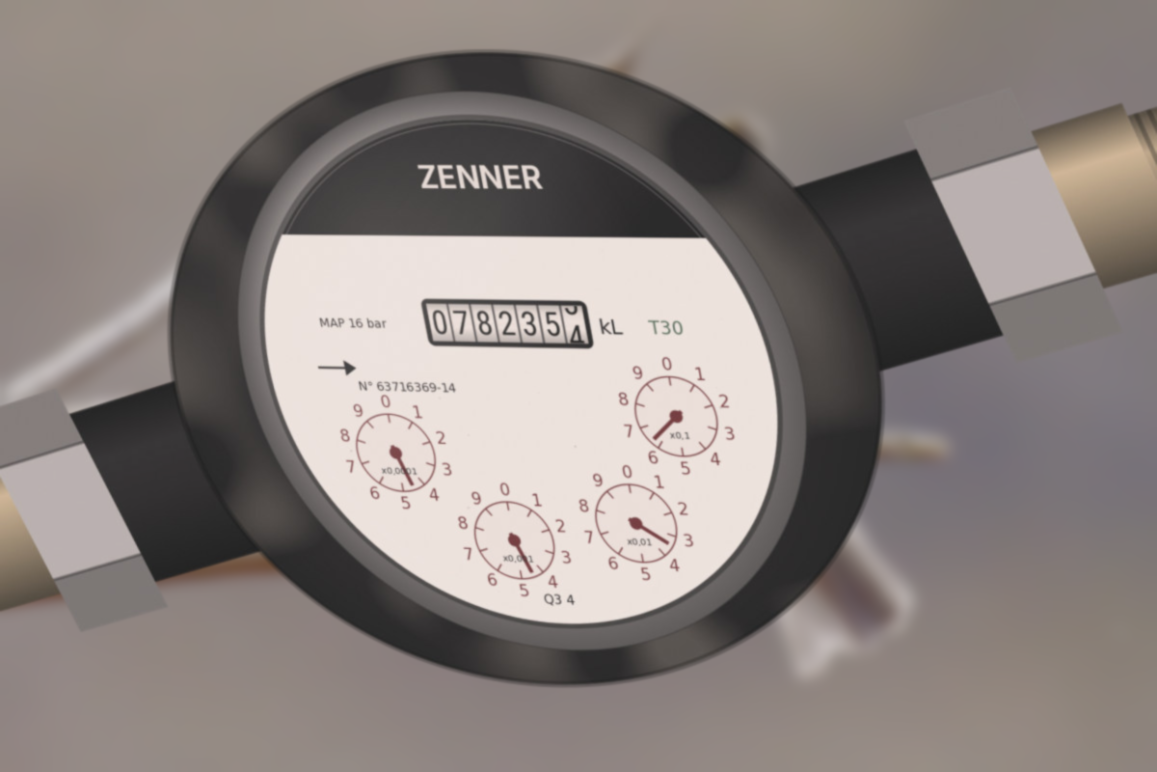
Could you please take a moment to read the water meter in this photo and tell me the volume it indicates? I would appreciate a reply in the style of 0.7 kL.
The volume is 782353.6344 kL
